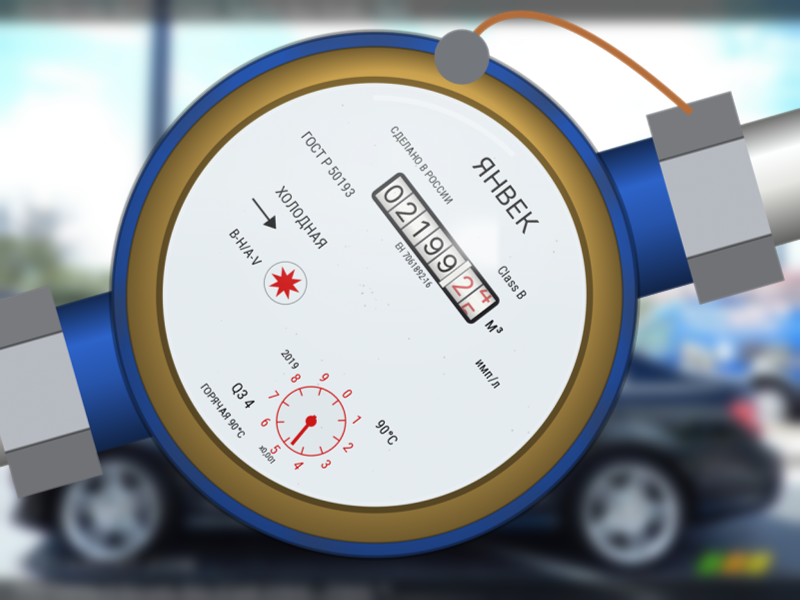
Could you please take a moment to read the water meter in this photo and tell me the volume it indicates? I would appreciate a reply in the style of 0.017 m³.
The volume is 2199.244 m³
